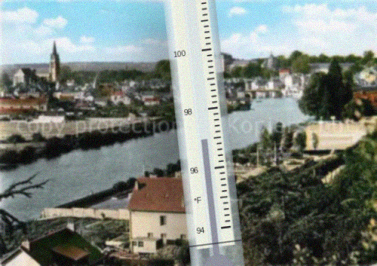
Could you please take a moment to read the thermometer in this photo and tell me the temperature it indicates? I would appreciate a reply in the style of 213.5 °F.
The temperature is 97 °F
